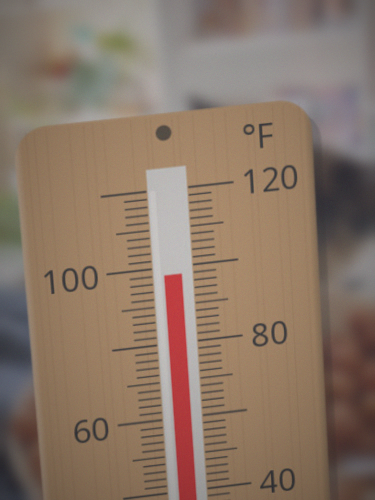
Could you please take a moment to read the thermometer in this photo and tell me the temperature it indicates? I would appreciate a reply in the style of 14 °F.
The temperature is 98 °F
